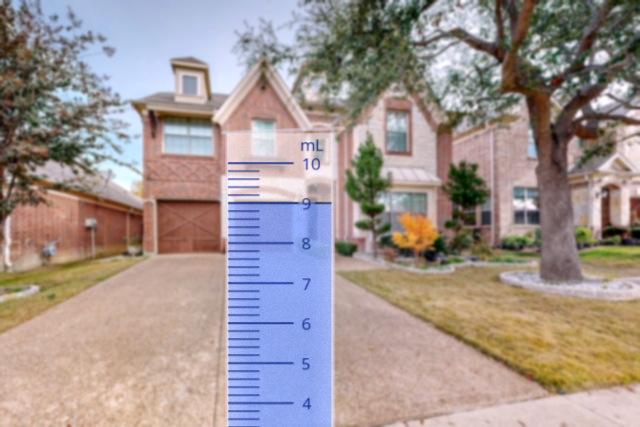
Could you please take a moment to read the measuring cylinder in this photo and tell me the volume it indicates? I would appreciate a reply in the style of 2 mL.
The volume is 9 mL
